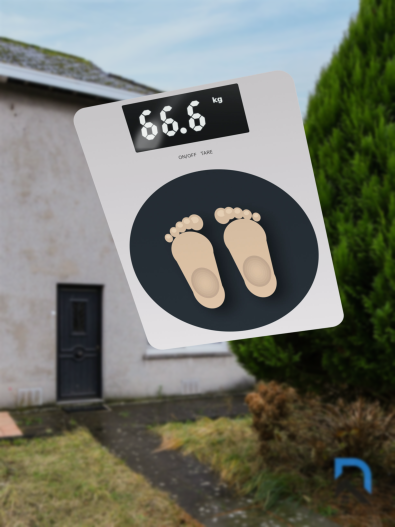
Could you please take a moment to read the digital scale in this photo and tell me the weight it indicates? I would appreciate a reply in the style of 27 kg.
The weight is 66.6 kg
